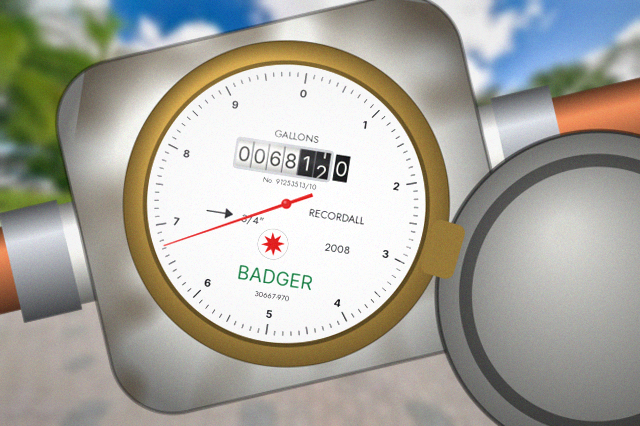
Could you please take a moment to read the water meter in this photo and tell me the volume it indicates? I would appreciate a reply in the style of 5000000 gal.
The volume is 68116.7 gal
